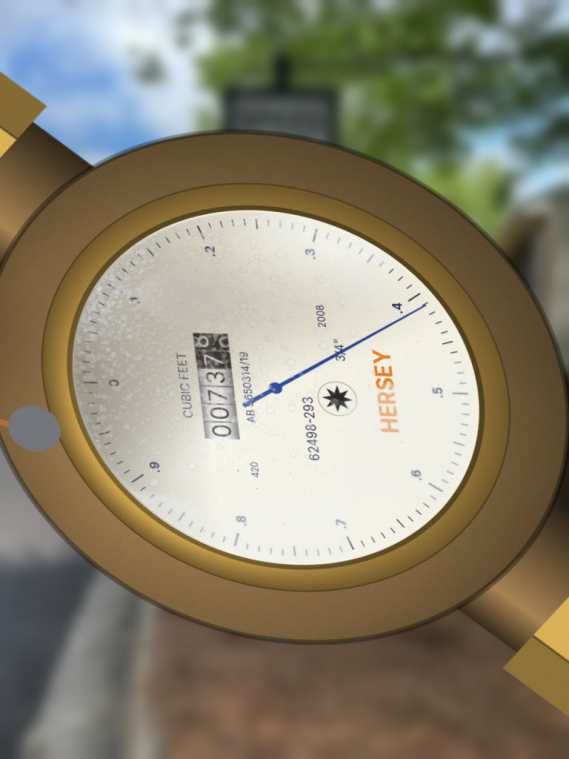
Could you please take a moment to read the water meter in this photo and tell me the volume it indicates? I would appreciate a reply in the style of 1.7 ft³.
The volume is 7378.41 ft³
